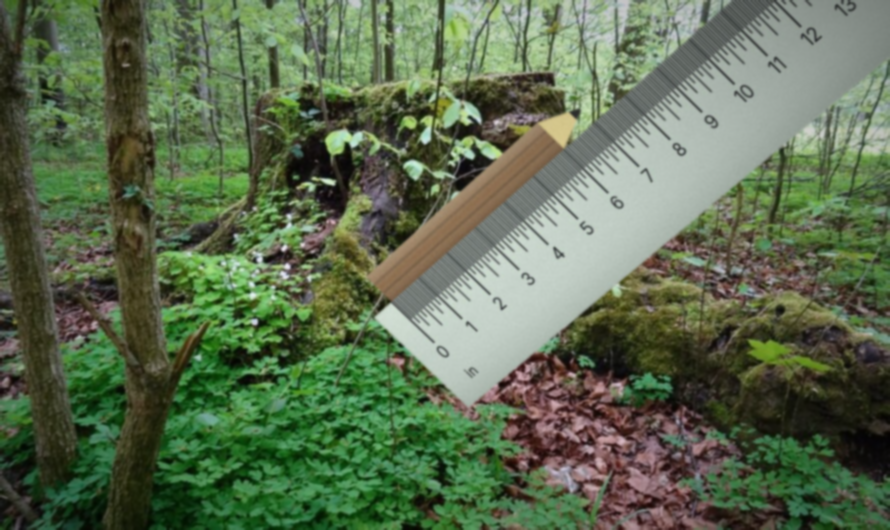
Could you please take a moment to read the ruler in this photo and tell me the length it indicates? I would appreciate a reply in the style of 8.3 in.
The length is 7 in
